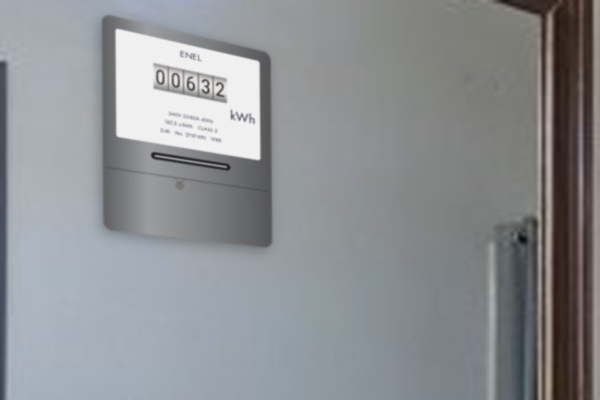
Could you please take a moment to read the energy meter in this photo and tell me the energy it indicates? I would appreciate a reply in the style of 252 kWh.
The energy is 632 kWh
